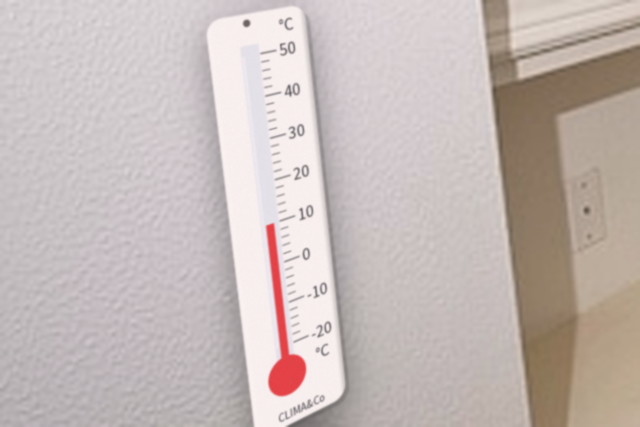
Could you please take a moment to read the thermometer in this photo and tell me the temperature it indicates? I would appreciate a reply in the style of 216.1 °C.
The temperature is 10 °C
